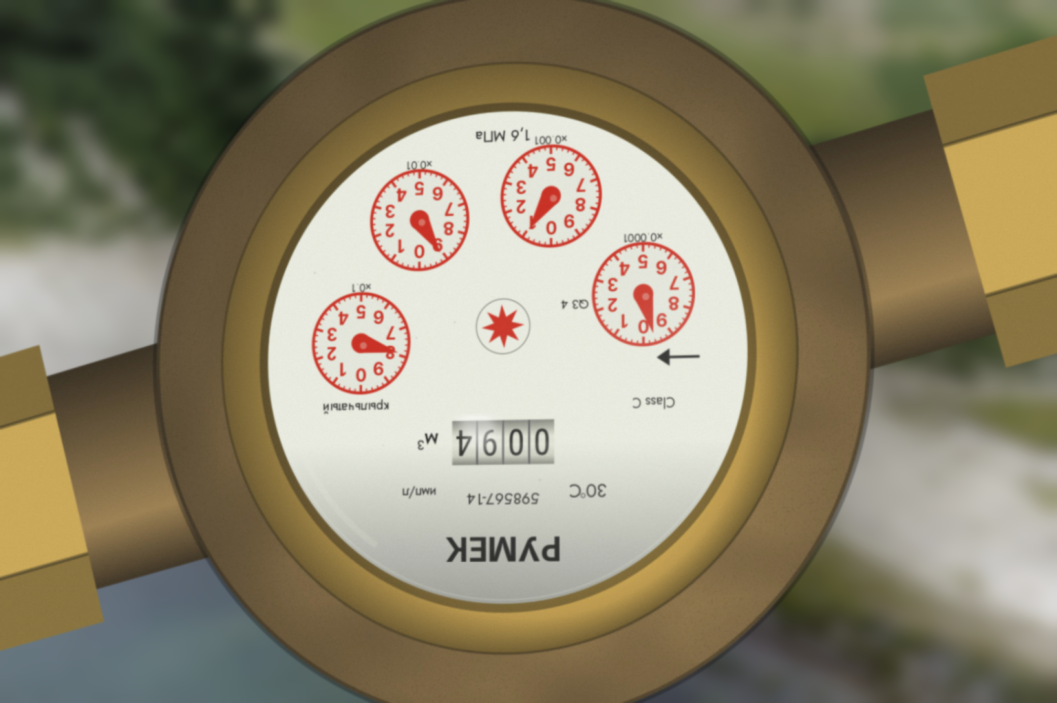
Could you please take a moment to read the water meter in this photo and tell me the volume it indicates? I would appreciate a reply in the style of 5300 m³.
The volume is 94.7909 m³
